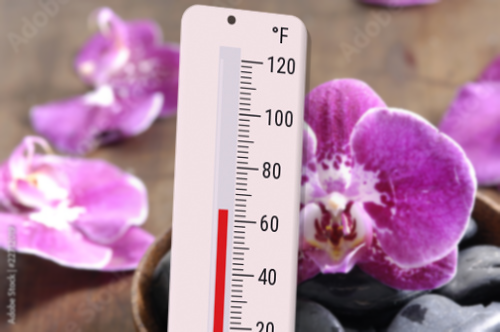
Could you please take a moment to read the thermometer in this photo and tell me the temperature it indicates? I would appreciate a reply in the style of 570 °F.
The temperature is 64 °F
